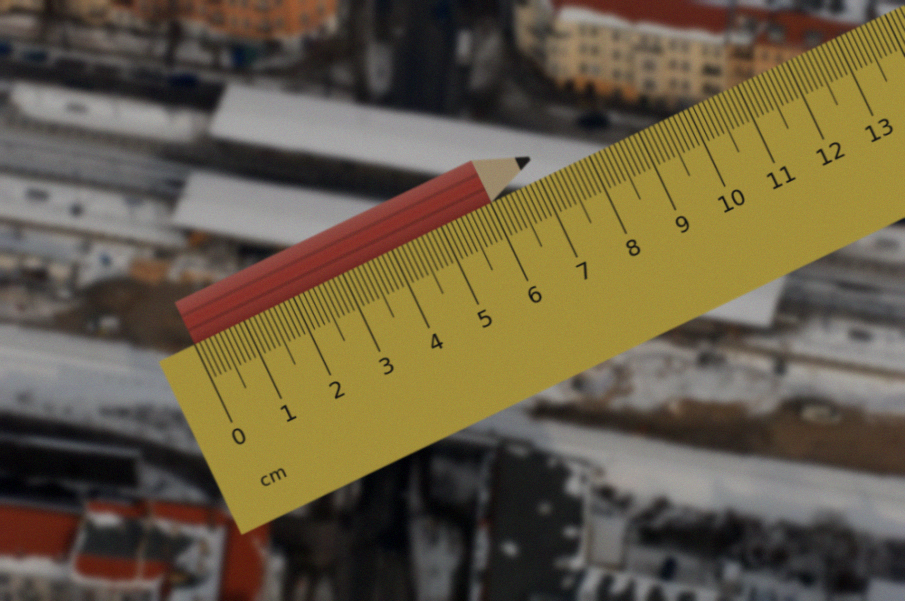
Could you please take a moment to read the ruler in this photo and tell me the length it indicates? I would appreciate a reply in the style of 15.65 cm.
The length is 7 cm
